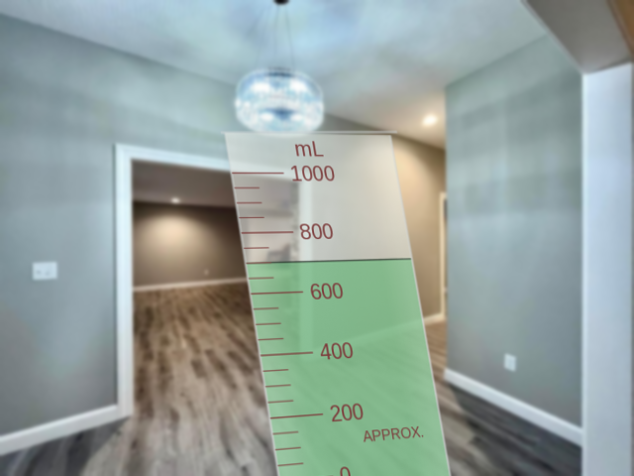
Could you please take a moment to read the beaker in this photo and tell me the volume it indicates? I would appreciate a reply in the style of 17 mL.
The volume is 700 mL
